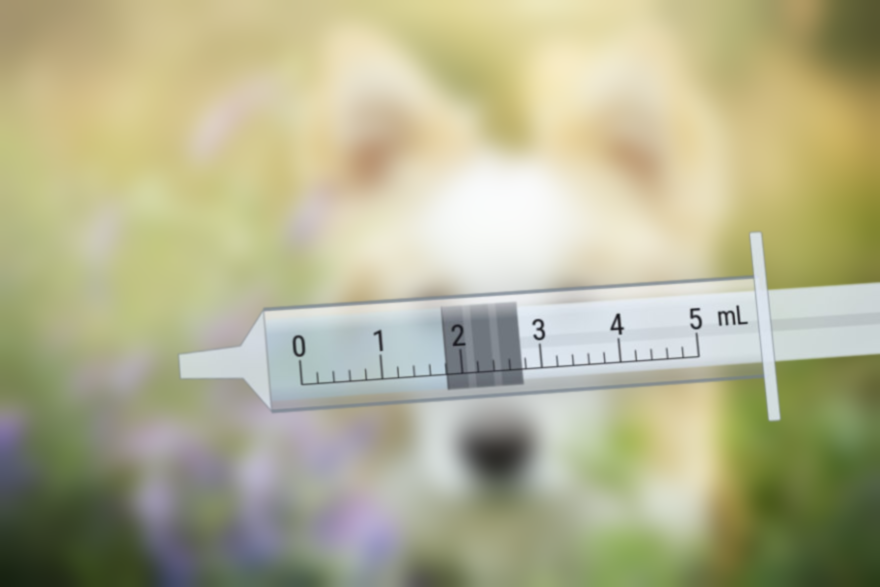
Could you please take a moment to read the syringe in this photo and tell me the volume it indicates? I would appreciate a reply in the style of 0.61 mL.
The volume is 1.8 mL
